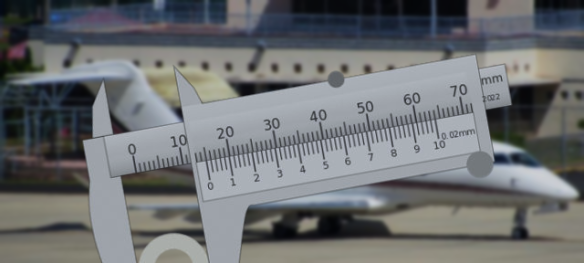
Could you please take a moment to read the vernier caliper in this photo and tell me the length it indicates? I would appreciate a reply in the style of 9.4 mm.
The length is 15.0 mm
